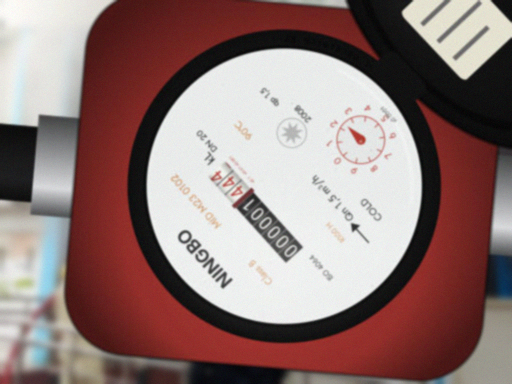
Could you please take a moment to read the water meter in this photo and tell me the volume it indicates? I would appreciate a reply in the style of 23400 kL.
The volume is 1.4442 kL
